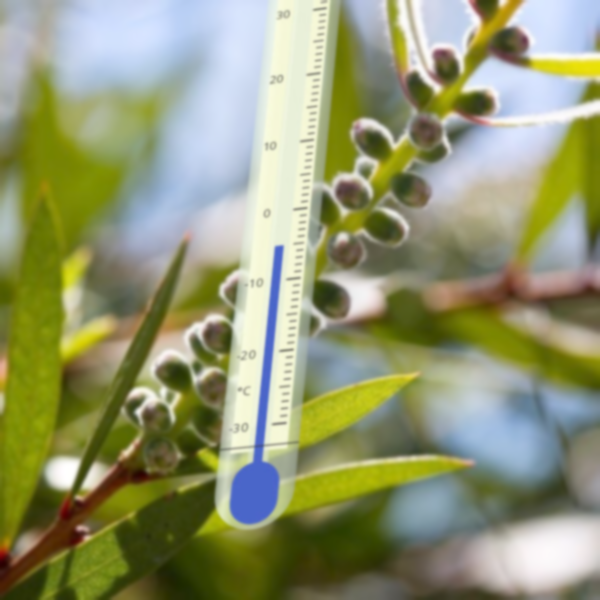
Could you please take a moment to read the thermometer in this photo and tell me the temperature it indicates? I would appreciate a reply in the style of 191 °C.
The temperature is -5 °C
